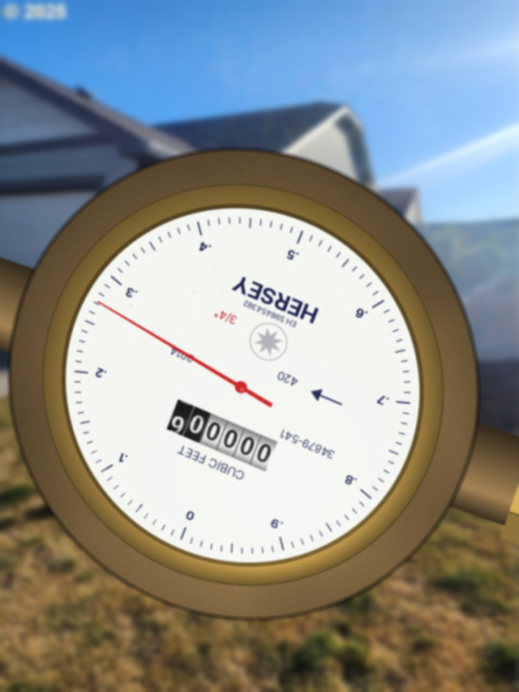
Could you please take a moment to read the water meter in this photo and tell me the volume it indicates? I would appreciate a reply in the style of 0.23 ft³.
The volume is 6.27 ft³
